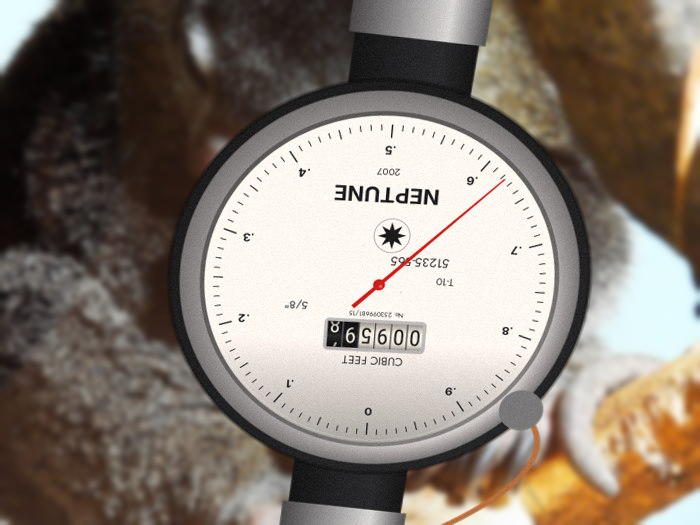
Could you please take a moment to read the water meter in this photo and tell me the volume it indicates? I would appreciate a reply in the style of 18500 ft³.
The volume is 9597.62 ft³
